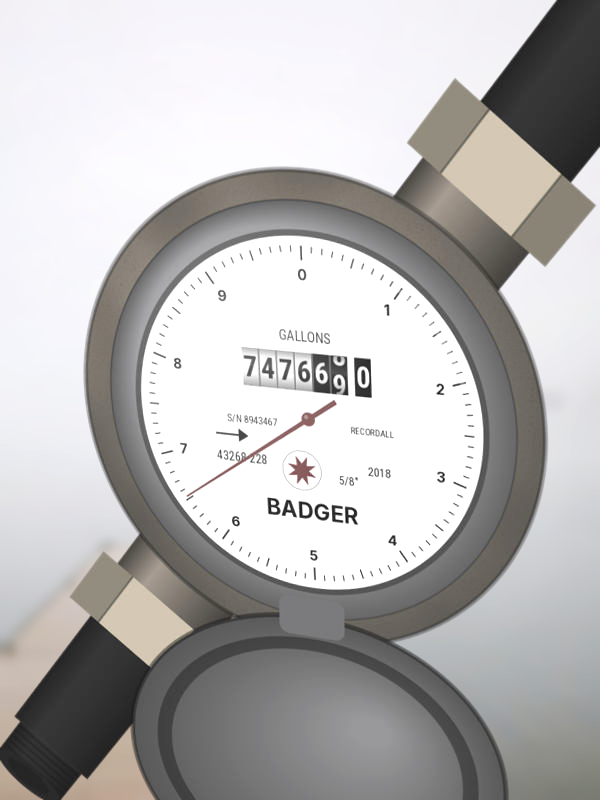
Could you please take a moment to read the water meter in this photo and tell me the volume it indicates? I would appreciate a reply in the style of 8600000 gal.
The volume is 7476686.5 gal
